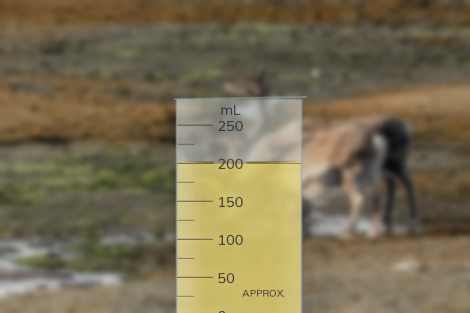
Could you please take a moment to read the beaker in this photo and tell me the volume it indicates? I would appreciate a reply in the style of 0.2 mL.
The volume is 200 mL
